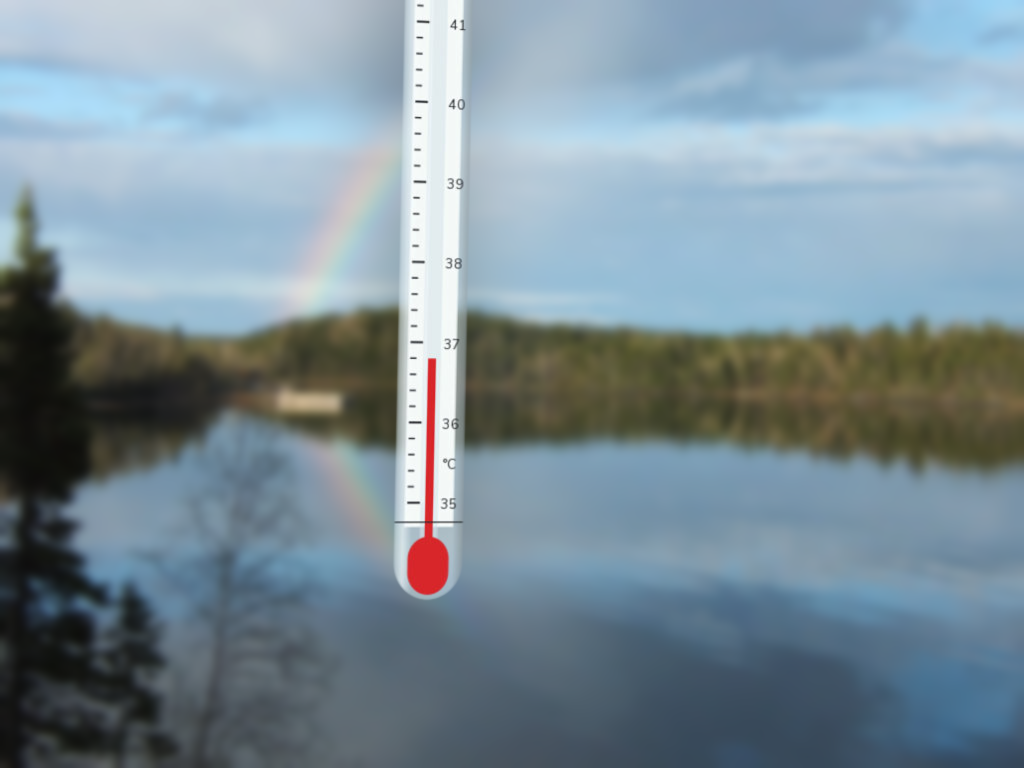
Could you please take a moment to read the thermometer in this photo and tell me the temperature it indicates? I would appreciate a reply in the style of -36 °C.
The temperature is 36.8 °C
